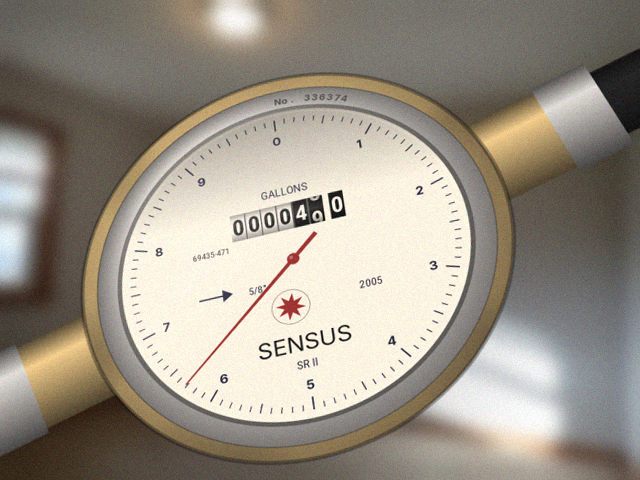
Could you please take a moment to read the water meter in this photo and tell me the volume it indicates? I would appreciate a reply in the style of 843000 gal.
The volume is 486.3 gal
